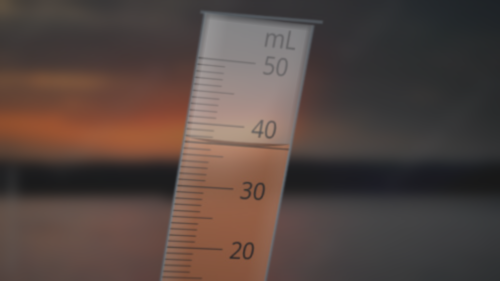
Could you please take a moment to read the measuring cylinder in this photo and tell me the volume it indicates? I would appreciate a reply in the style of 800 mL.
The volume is 37 mL
